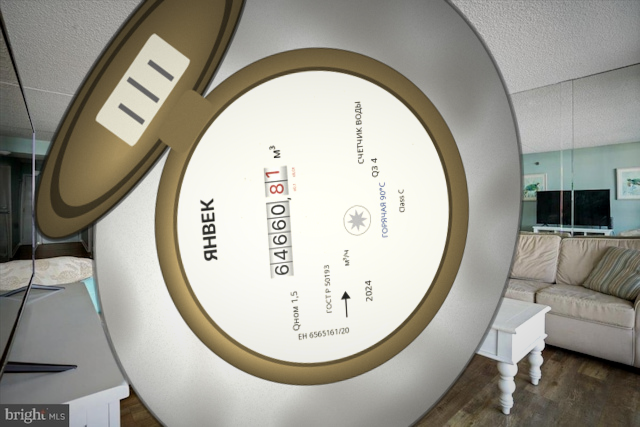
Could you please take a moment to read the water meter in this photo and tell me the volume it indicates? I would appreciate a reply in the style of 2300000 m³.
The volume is 64660.81 m³
